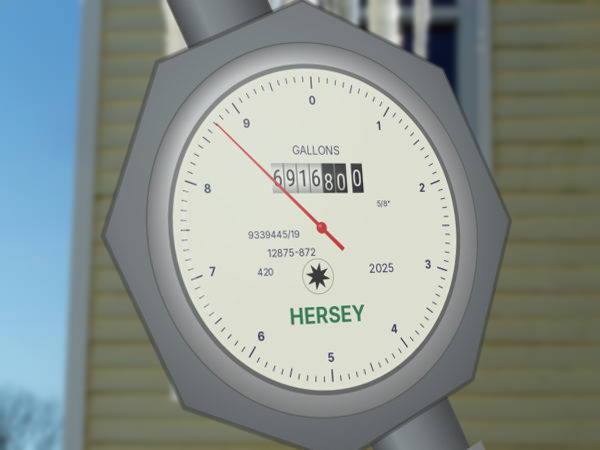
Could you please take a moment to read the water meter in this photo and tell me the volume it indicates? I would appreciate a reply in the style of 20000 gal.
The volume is 6916798.7 gal
